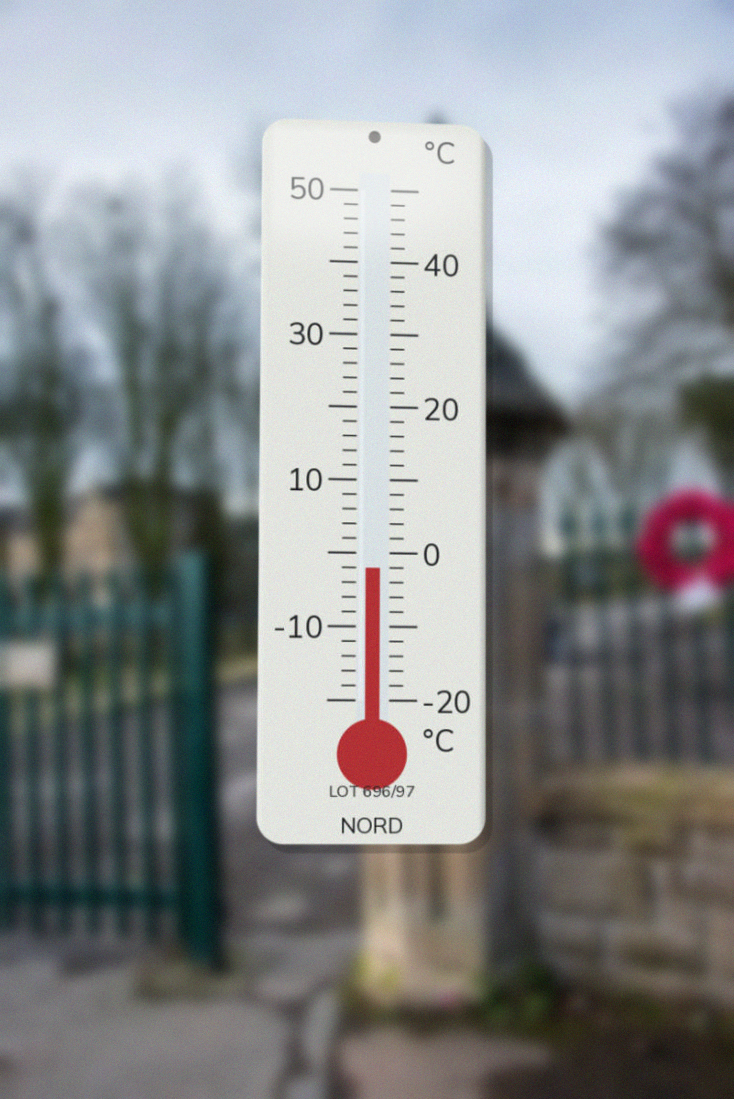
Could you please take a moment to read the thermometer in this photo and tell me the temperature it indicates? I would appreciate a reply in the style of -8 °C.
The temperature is -2 °C
